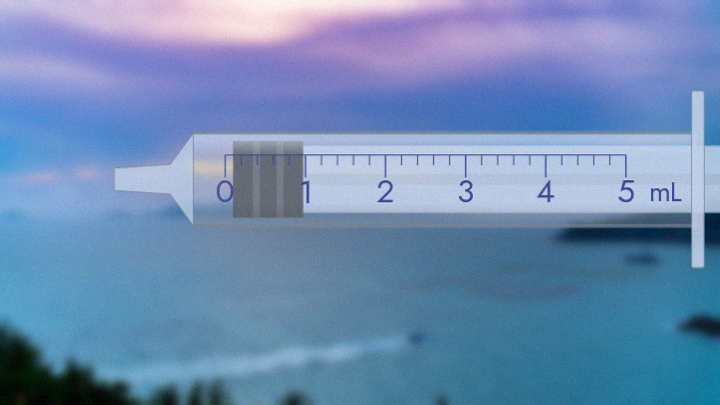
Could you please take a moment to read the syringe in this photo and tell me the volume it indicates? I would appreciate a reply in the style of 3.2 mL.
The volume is 0.1 mL
